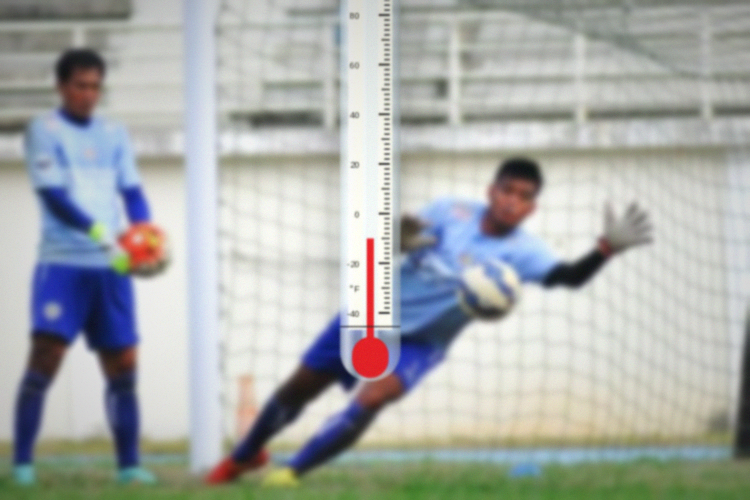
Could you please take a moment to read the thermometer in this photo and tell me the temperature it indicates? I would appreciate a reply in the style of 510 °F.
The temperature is -10 °F
